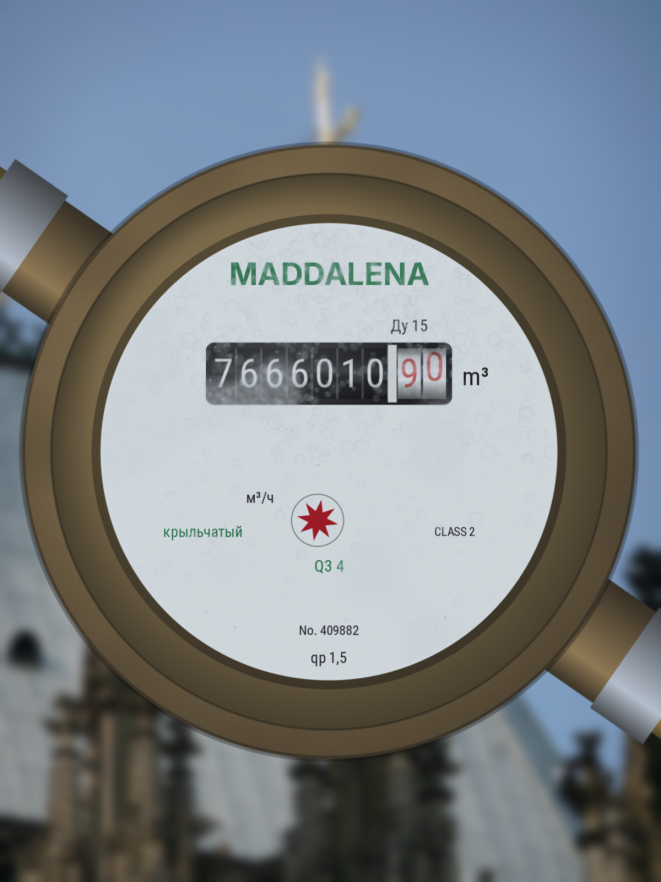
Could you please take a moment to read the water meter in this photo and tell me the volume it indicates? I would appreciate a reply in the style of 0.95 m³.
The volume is 7666010.90 m³
